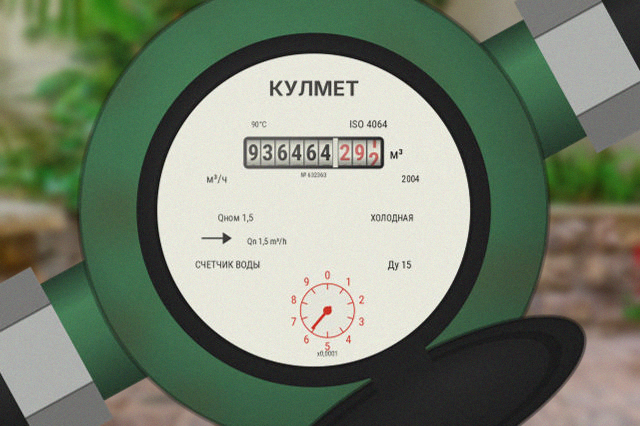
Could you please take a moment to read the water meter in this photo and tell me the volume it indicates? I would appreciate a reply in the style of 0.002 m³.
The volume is 936464.2916 m³
